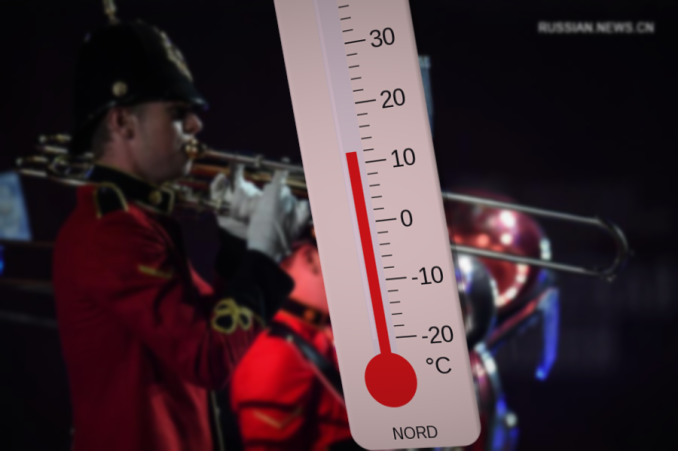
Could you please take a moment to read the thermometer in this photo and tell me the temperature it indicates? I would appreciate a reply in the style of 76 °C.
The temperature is 12 °C
